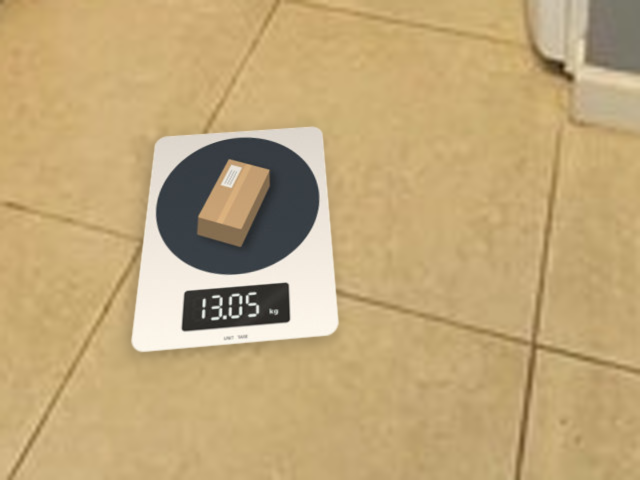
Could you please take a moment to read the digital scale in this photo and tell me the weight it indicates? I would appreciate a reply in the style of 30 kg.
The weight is 13.05 kg
